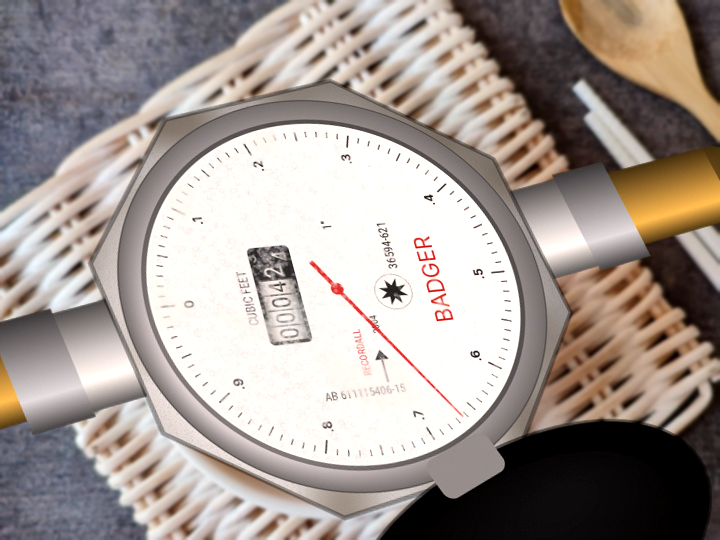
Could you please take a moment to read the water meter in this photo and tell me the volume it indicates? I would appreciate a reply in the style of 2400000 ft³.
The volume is 423.66 ft³
